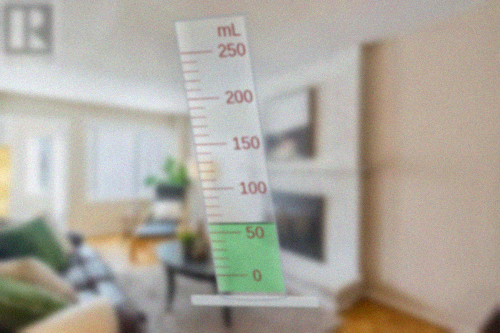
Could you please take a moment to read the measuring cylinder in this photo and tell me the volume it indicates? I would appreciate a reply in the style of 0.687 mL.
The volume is 60 mL
